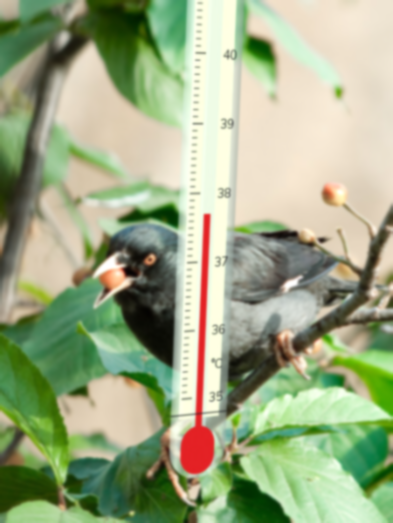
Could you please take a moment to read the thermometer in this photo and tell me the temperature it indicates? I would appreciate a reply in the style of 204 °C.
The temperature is 37.7 °C
